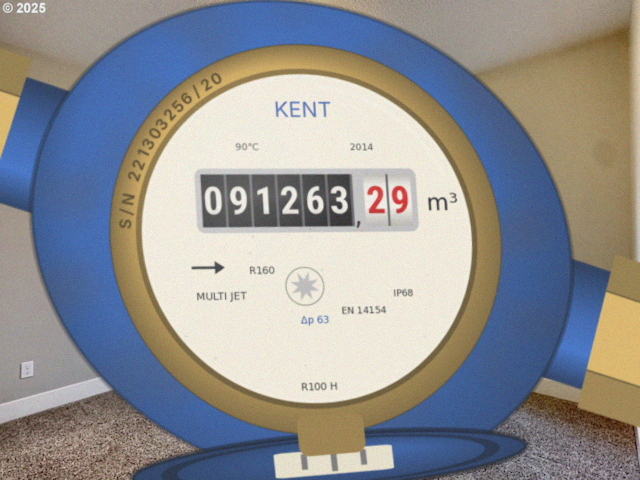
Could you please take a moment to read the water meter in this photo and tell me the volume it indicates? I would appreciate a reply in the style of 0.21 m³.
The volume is 91263.29 m³
